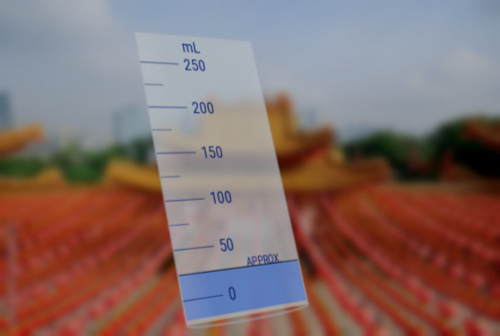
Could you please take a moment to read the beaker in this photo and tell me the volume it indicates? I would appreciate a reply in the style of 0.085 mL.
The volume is 25 mL
